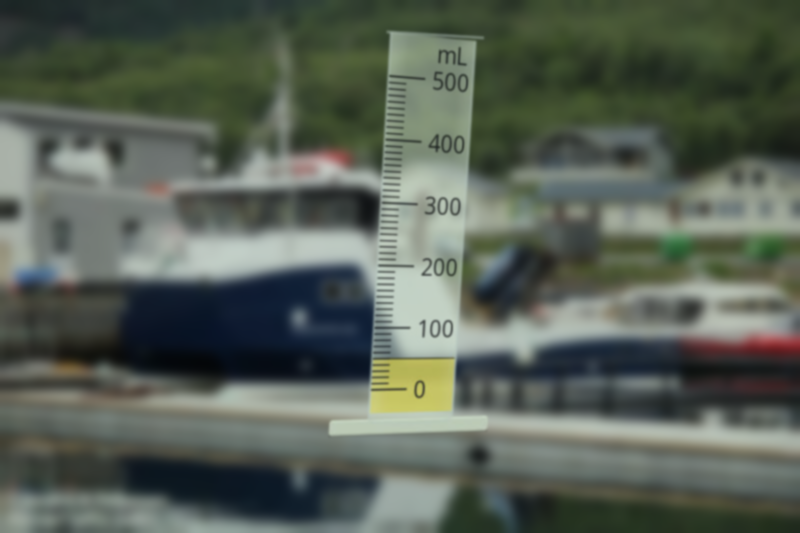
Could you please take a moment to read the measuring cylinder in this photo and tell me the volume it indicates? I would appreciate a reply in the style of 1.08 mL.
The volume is 50 mL
